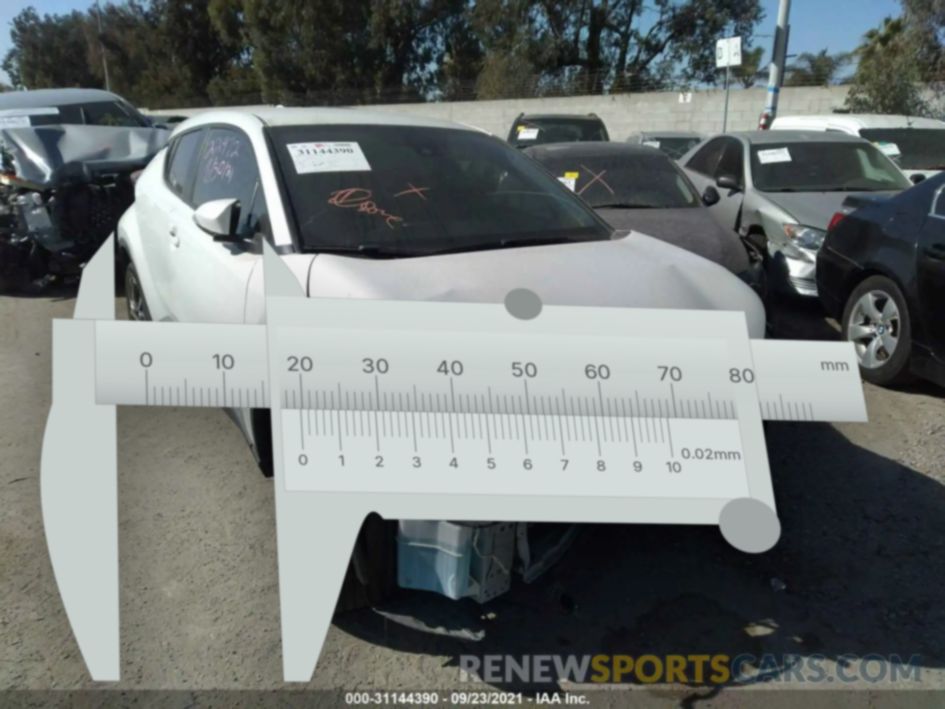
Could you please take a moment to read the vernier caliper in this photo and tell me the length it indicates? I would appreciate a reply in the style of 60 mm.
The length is 19.8 mm
